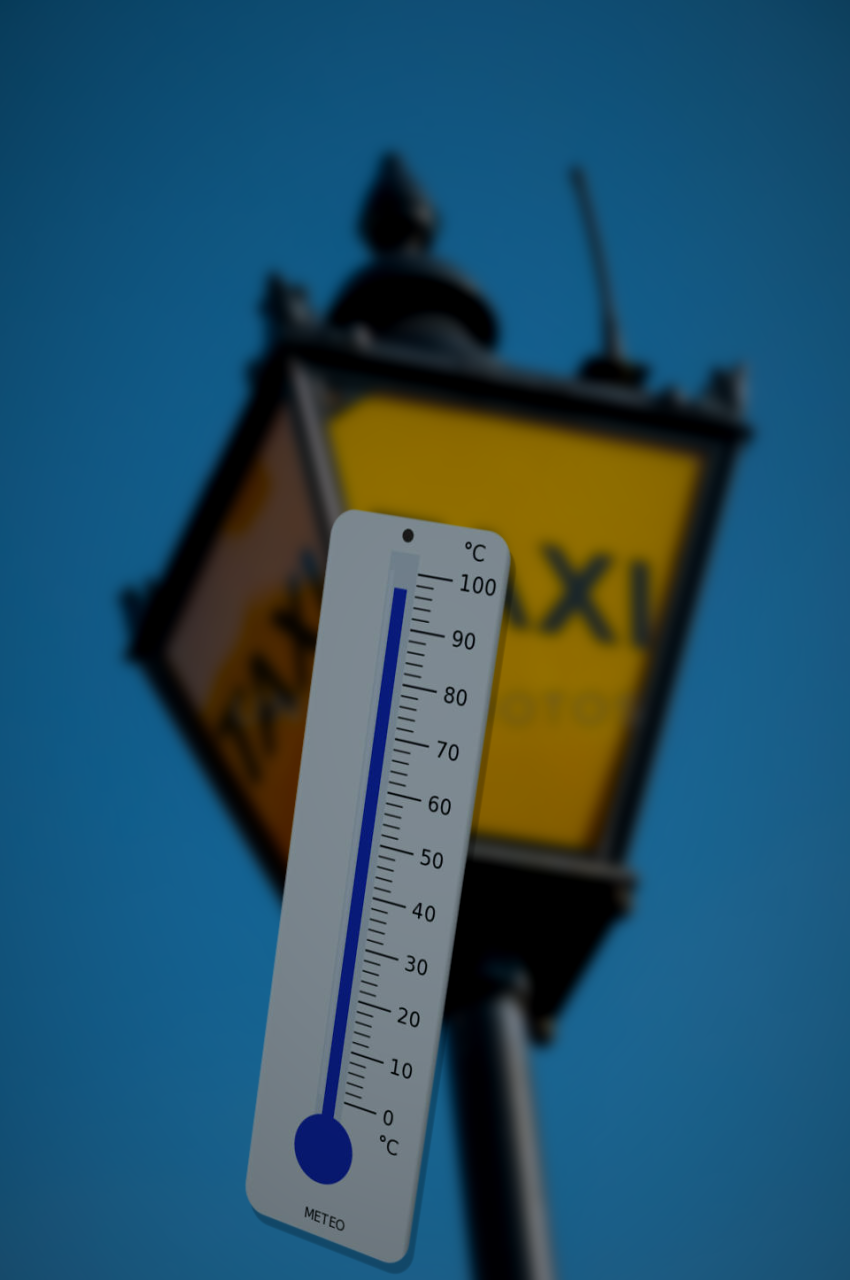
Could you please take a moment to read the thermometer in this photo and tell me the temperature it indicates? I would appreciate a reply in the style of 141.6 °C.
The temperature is 97 °C
